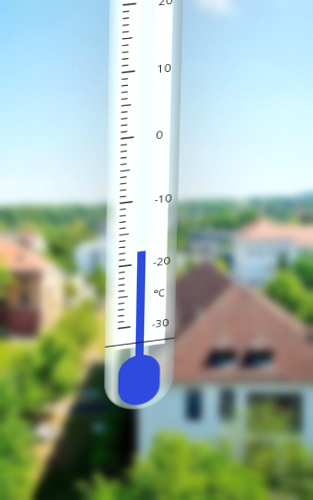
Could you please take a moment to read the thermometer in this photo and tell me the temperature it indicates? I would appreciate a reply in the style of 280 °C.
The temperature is -18 °C
